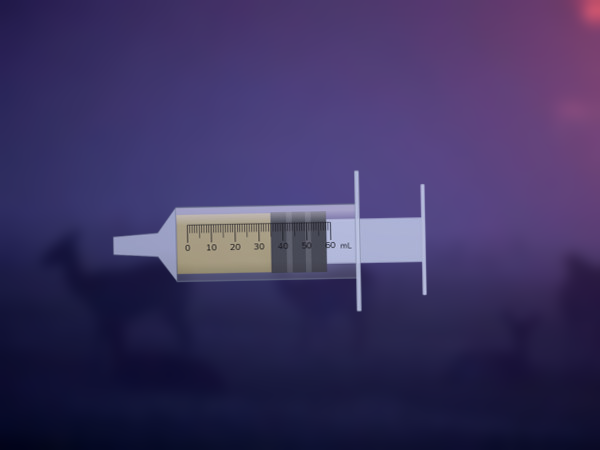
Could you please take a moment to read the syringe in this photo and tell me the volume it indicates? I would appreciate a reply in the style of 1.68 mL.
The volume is 35 mL
